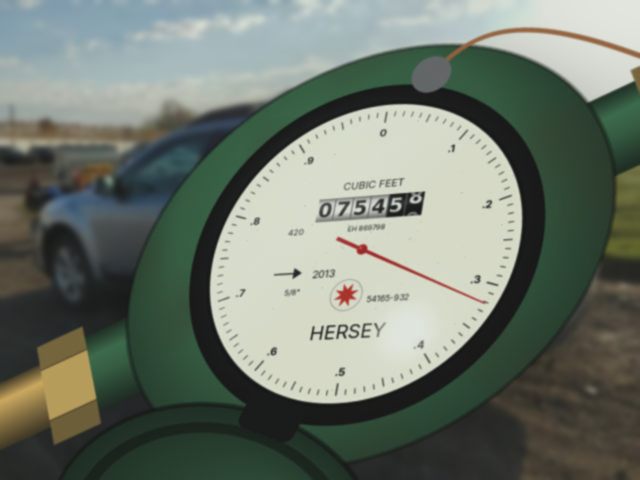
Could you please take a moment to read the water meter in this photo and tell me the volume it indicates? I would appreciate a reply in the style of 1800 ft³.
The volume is 75458.32 ft³
